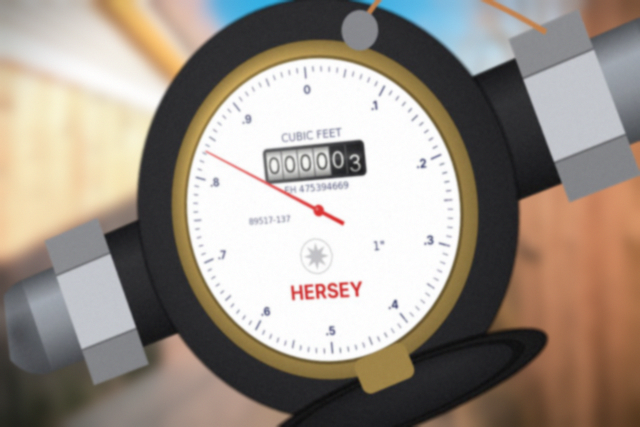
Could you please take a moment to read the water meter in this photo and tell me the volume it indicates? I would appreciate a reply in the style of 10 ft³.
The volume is 2.83 ft³
